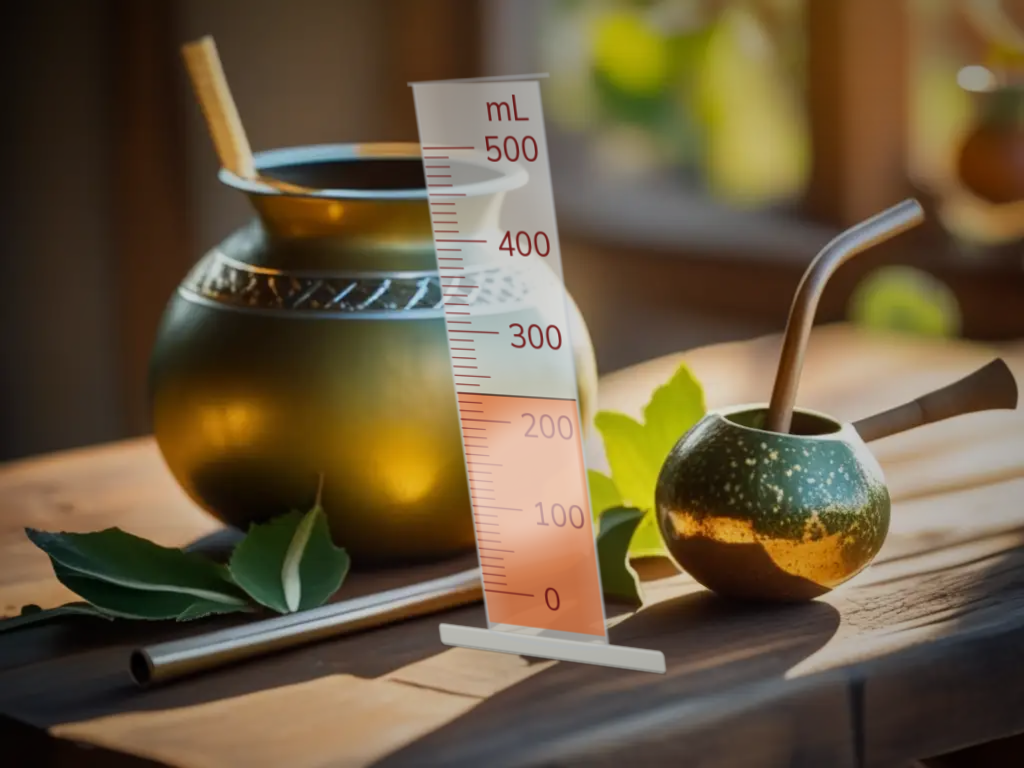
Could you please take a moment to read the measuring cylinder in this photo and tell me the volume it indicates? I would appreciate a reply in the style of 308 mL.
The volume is 230 mL
